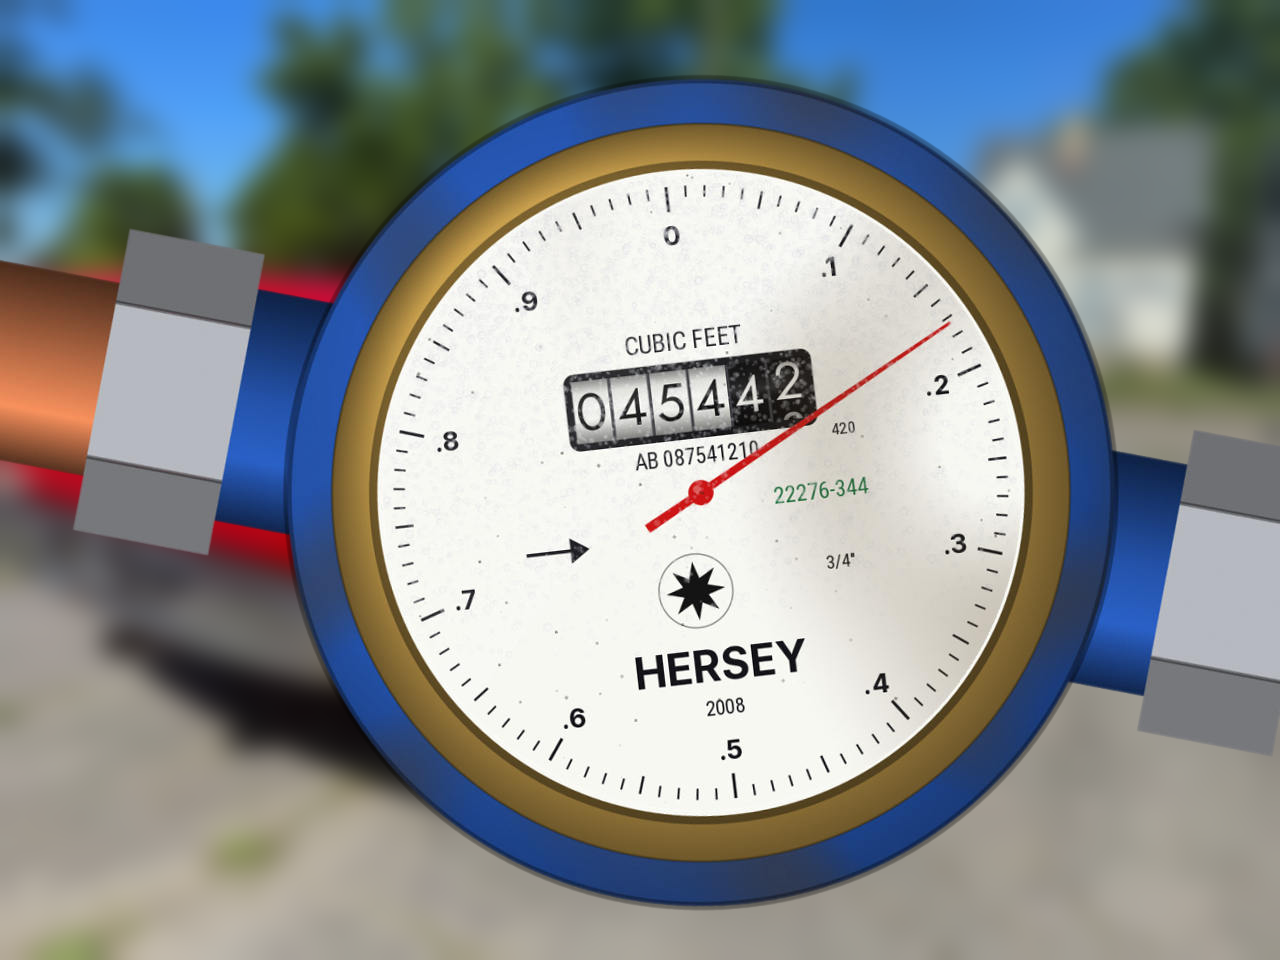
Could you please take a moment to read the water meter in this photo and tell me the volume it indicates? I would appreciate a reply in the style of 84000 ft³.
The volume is 45442.17 ft³
